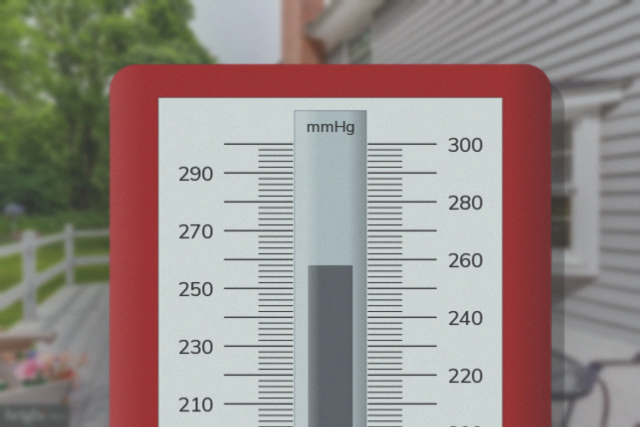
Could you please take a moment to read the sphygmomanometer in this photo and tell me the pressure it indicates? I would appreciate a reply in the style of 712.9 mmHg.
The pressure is 258 mmHg
